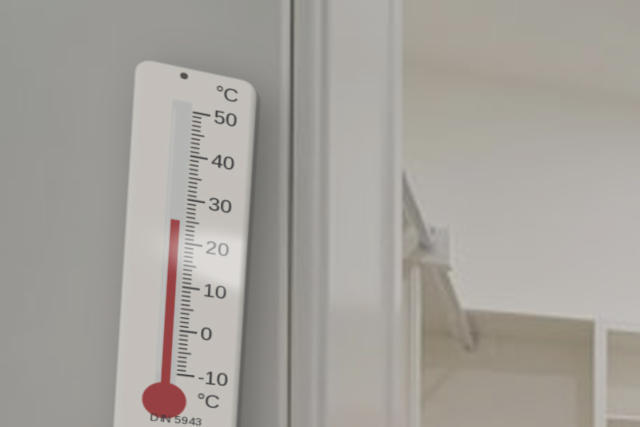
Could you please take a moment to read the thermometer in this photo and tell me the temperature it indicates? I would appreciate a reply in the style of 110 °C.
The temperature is 25 °C
